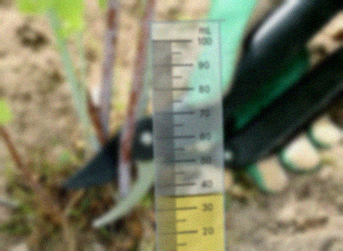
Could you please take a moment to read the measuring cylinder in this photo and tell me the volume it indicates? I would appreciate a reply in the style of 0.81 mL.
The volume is 35 mL
